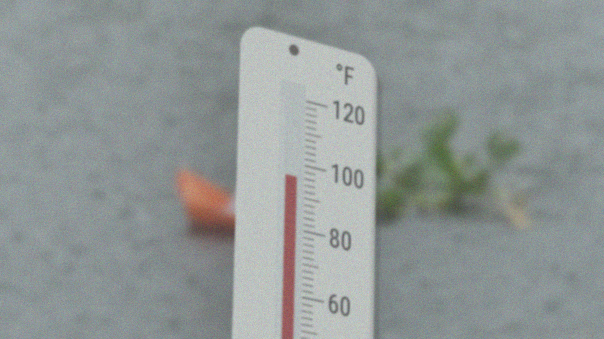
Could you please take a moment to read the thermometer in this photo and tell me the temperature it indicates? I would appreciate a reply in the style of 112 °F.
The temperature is 96 °F
